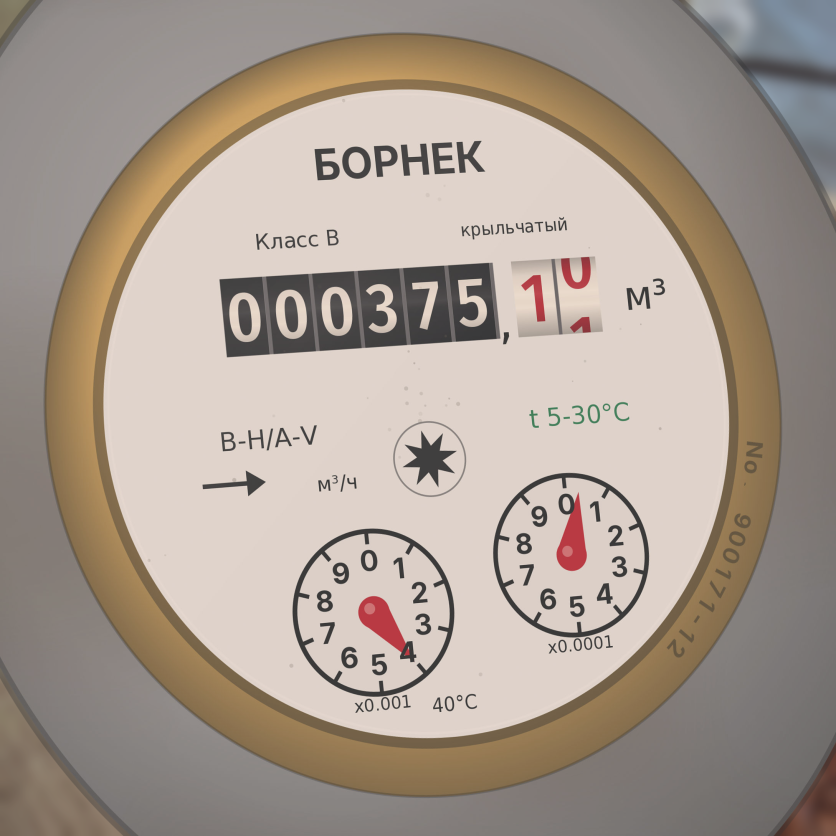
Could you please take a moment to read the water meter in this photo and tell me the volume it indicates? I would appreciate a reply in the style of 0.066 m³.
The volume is 375.1040 m³
